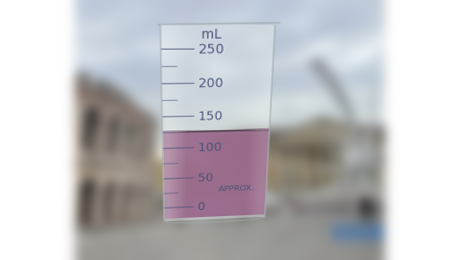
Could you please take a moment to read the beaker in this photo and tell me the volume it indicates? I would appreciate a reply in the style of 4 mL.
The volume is 125 mL
